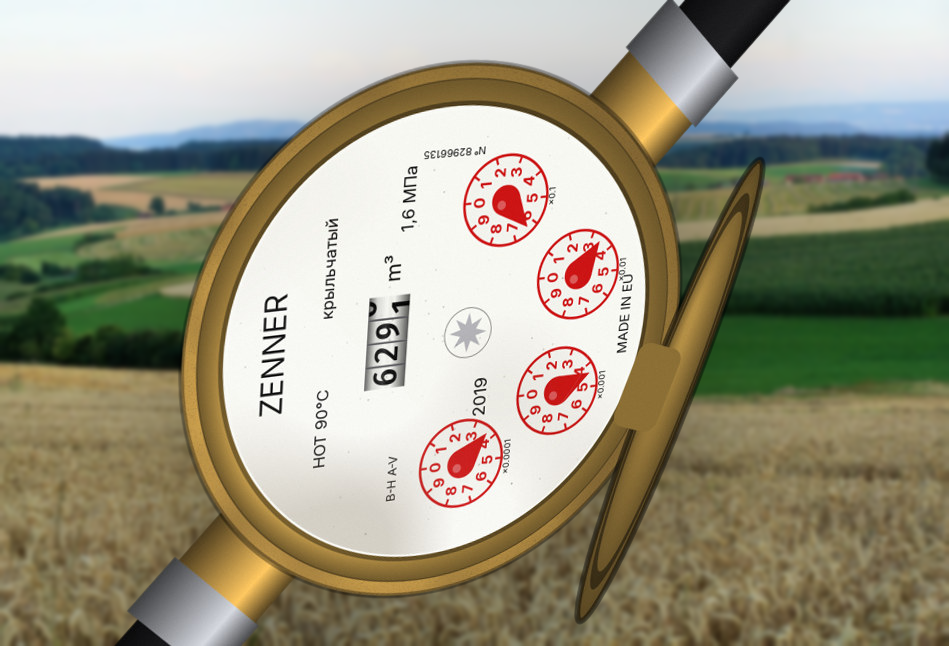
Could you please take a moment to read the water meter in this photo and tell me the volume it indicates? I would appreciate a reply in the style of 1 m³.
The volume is 6290.6343 m³
